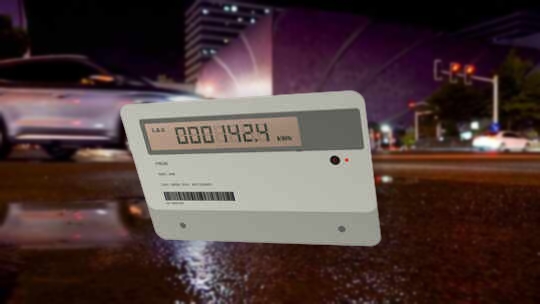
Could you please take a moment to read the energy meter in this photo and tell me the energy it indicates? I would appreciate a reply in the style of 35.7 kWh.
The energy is 142.4 kWh
